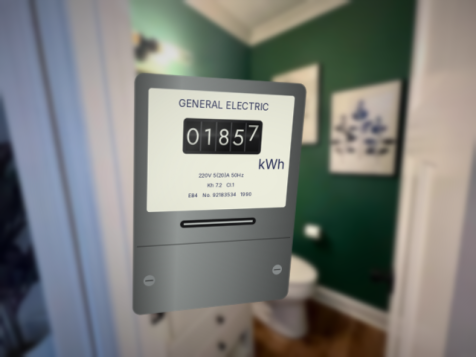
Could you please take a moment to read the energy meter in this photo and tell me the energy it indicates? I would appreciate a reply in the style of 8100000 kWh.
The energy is 1857 kWh
